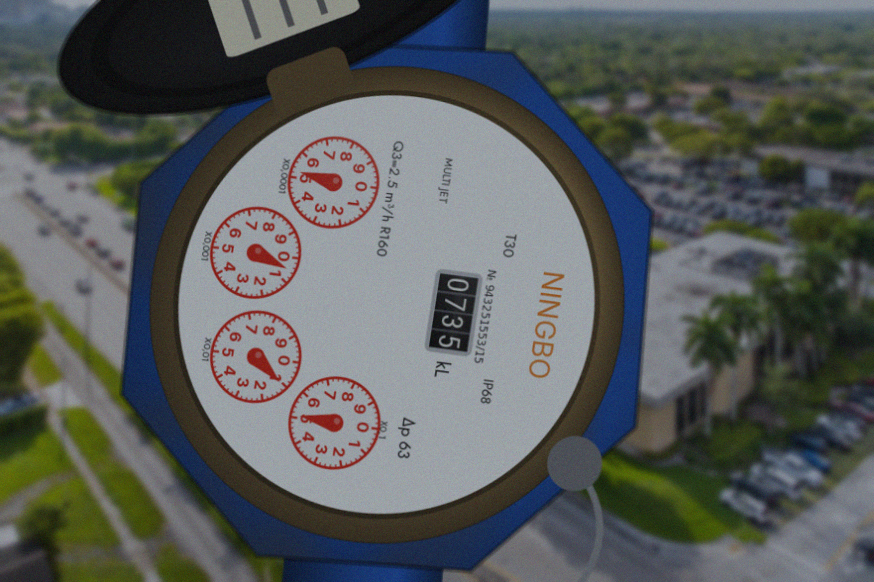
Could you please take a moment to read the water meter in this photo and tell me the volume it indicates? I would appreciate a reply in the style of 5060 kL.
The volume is 735.5105 kL
